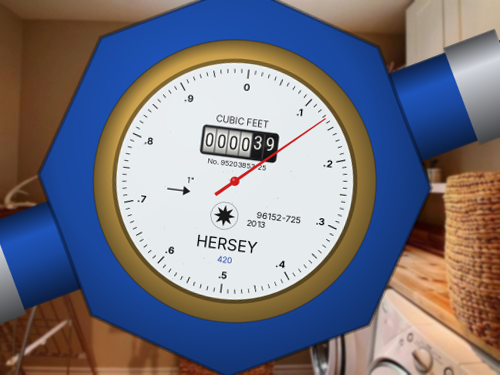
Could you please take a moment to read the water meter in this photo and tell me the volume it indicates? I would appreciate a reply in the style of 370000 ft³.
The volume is 39.13 ft³
